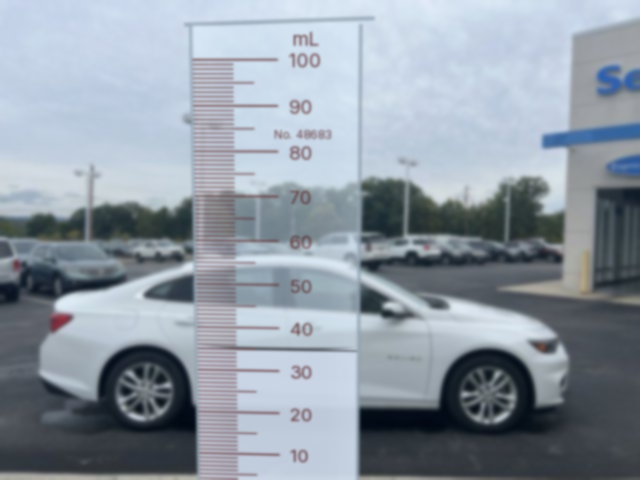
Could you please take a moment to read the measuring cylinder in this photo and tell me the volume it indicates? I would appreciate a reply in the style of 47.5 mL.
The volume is 35 mL
